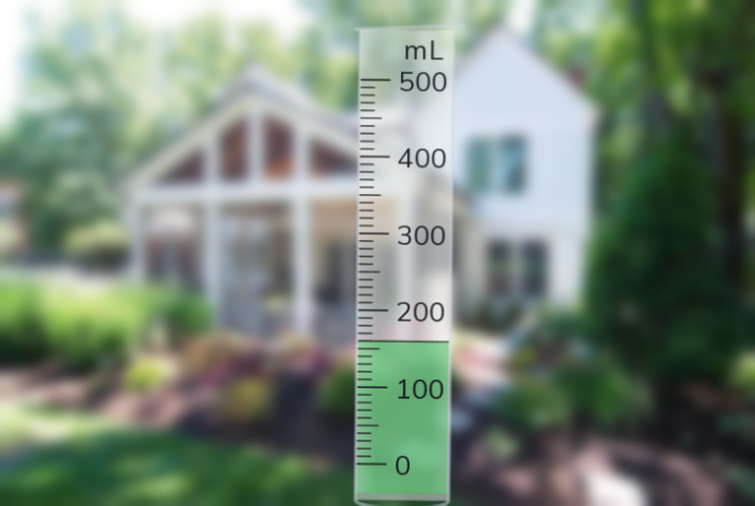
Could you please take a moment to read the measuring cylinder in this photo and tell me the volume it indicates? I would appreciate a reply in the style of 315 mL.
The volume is 160 mL
